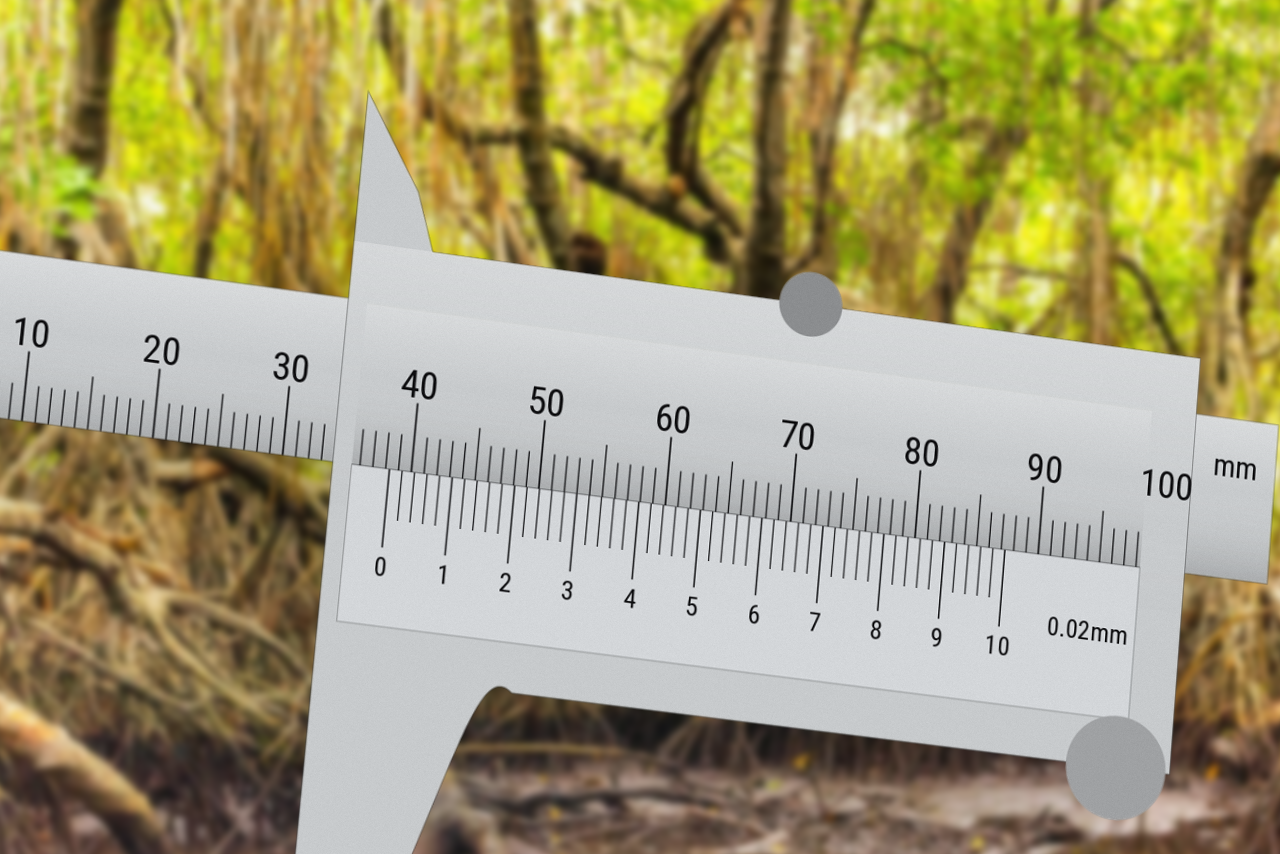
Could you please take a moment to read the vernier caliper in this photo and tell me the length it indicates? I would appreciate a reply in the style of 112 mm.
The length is 38.3 mm
